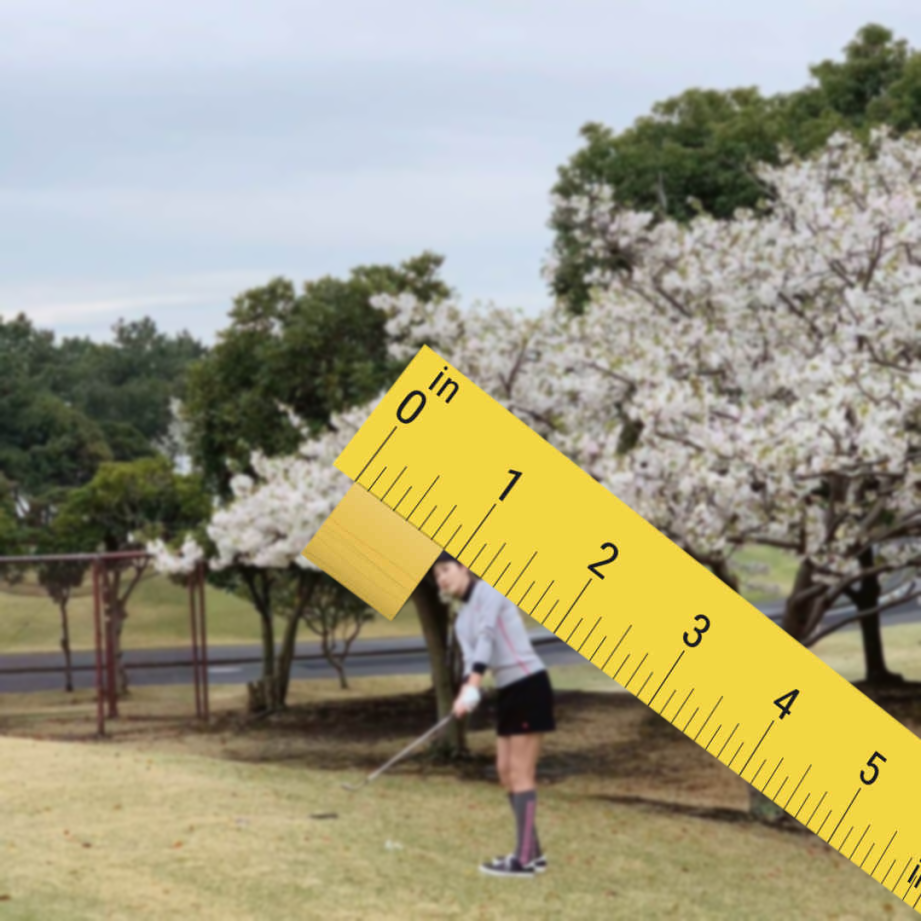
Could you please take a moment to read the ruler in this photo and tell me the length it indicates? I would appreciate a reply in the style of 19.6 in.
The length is 0.875 in
